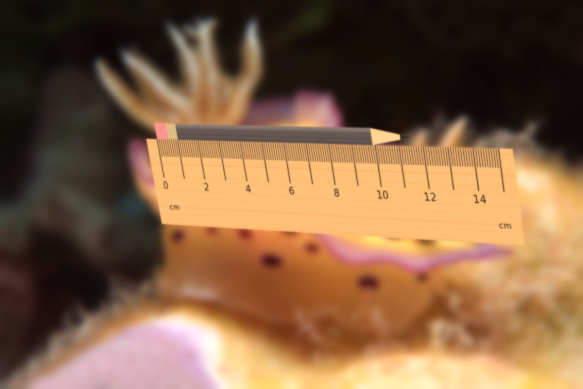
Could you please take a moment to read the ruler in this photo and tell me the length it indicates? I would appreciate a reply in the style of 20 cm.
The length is 11.5 cm
